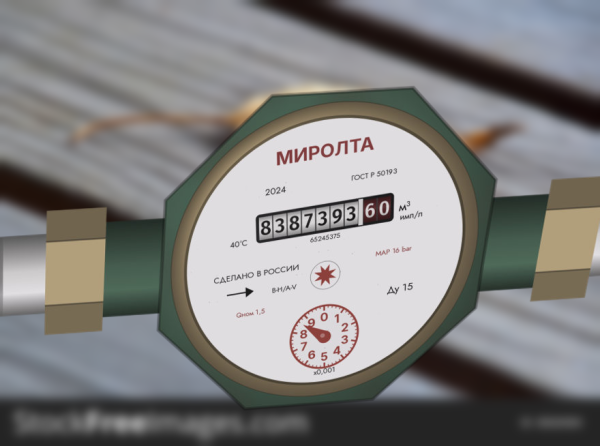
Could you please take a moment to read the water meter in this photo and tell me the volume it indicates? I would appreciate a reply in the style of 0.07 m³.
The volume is 8387393.608 m³
